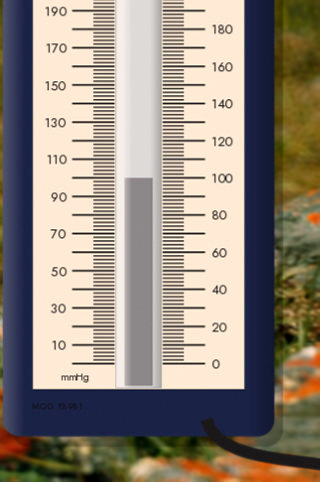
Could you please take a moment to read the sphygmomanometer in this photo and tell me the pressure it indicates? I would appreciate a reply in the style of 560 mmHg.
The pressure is 100 mmHg
